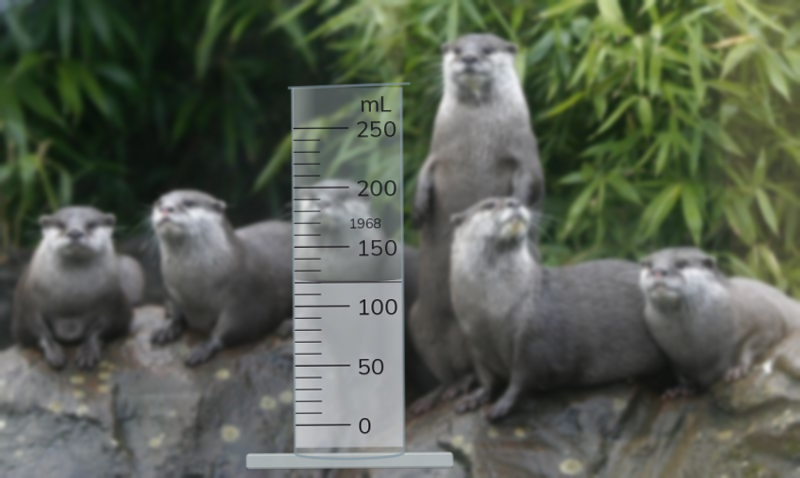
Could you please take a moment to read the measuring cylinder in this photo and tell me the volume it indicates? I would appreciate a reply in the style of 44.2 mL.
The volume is 120 mL
